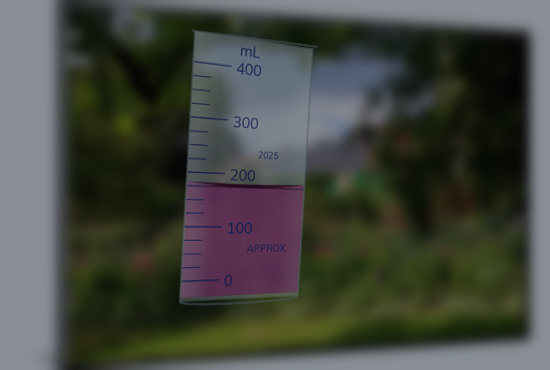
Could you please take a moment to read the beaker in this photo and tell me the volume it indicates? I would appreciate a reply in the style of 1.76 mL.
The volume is 175 mL
